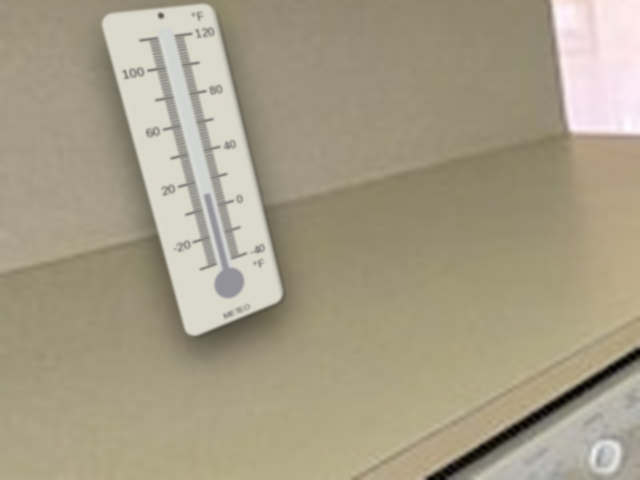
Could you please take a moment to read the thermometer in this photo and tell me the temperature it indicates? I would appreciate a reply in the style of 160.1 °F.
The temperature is 10 °F
